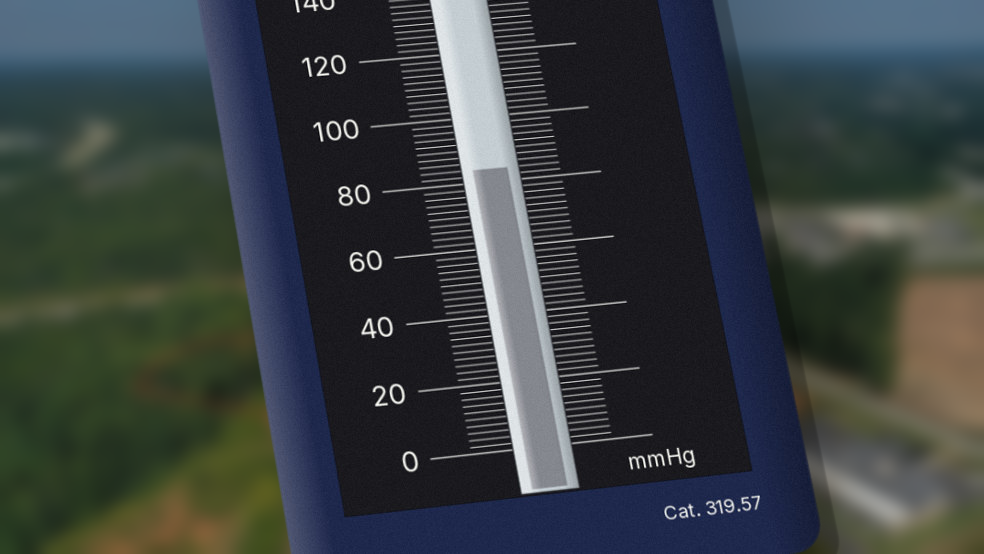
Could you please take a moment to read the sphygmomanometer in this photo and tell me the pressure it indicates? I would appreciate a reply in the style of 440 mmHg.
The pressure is 84 mmHg
